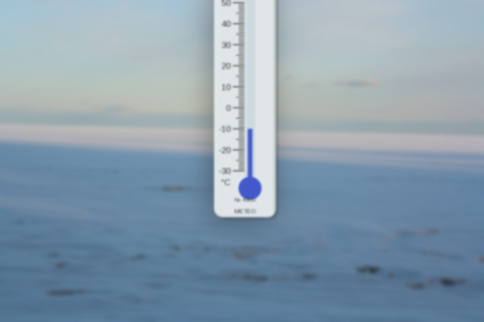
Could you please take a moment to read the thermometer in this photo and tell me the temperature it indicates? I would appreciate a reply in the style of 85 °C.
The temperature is -10 °C
